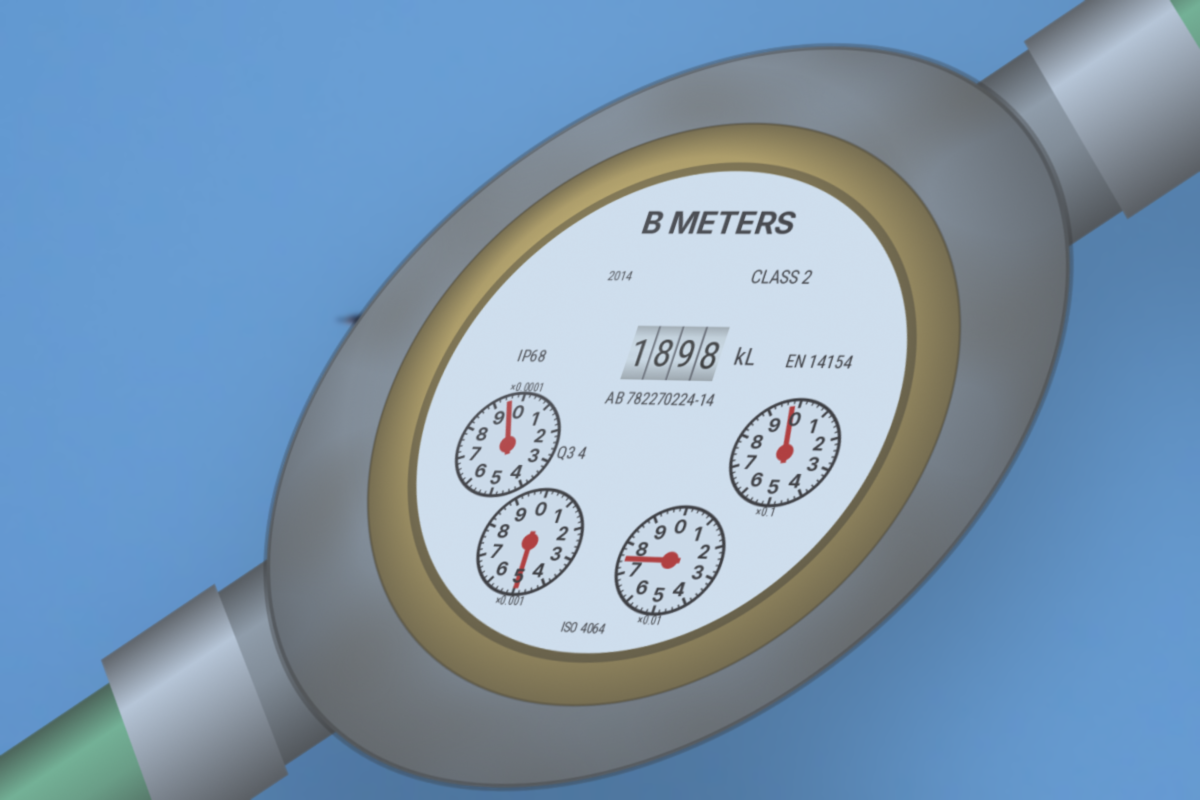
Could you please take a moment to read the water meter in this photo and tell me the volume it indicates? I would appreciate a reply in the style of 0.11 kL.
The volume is 1897.9749 kL
